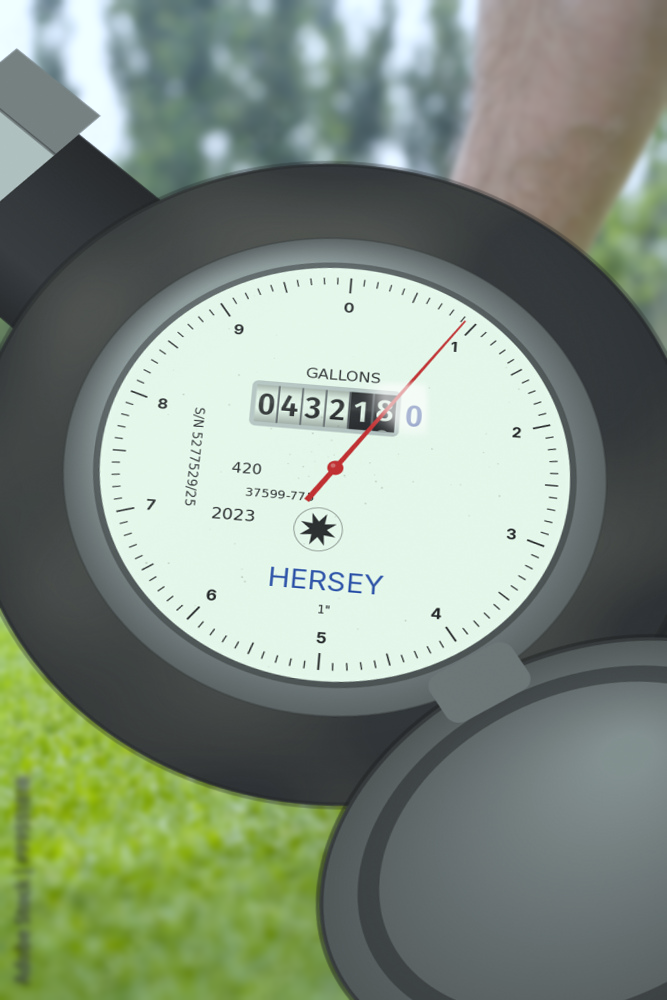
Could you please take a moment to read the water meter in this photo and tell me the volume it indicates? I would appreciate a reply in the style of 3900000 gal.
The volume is 432180.9 gal
